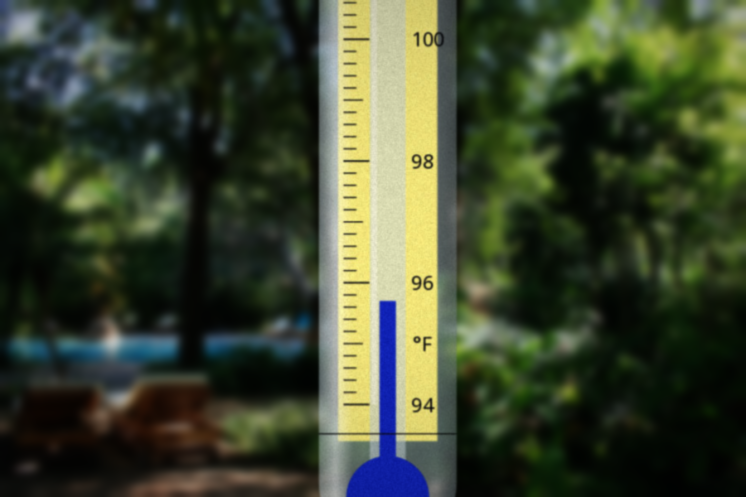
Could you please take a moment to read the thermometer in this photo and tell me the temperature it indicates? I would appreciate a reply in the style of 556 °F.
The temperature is 95.7 °F
